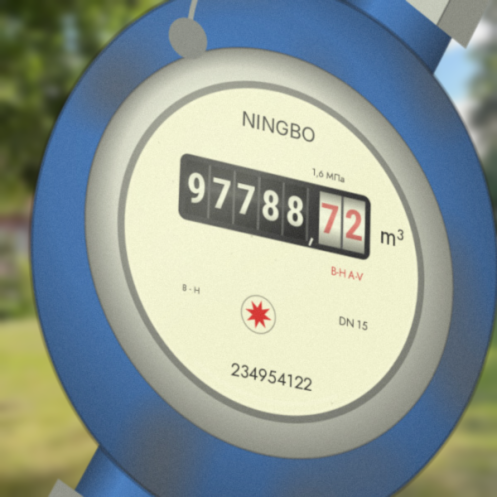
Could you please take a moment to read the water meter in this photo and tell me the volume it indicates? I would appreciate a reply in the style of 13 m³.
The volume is 97788.72 m³
